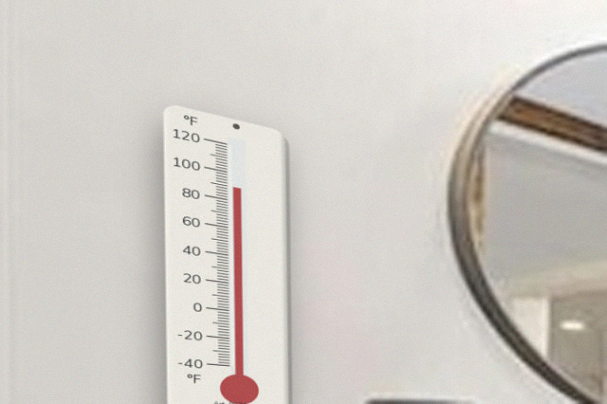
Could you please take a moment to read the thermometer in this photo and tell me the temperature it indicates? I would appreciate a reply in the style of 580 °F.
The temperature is 90 °F
